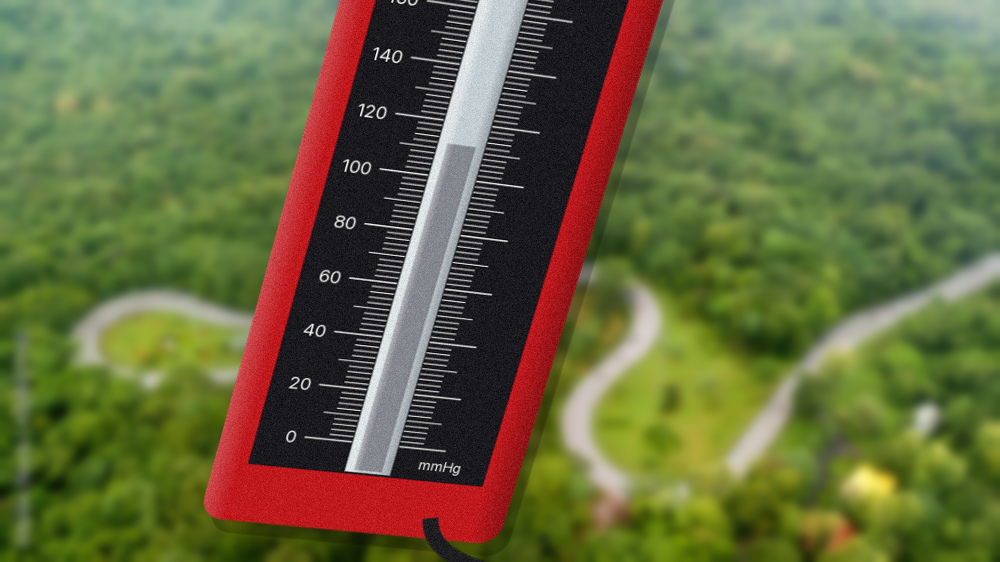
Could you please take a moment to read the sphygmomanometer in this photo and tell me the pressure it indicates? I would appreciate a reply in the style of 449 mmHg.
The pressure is 112 mmHg
